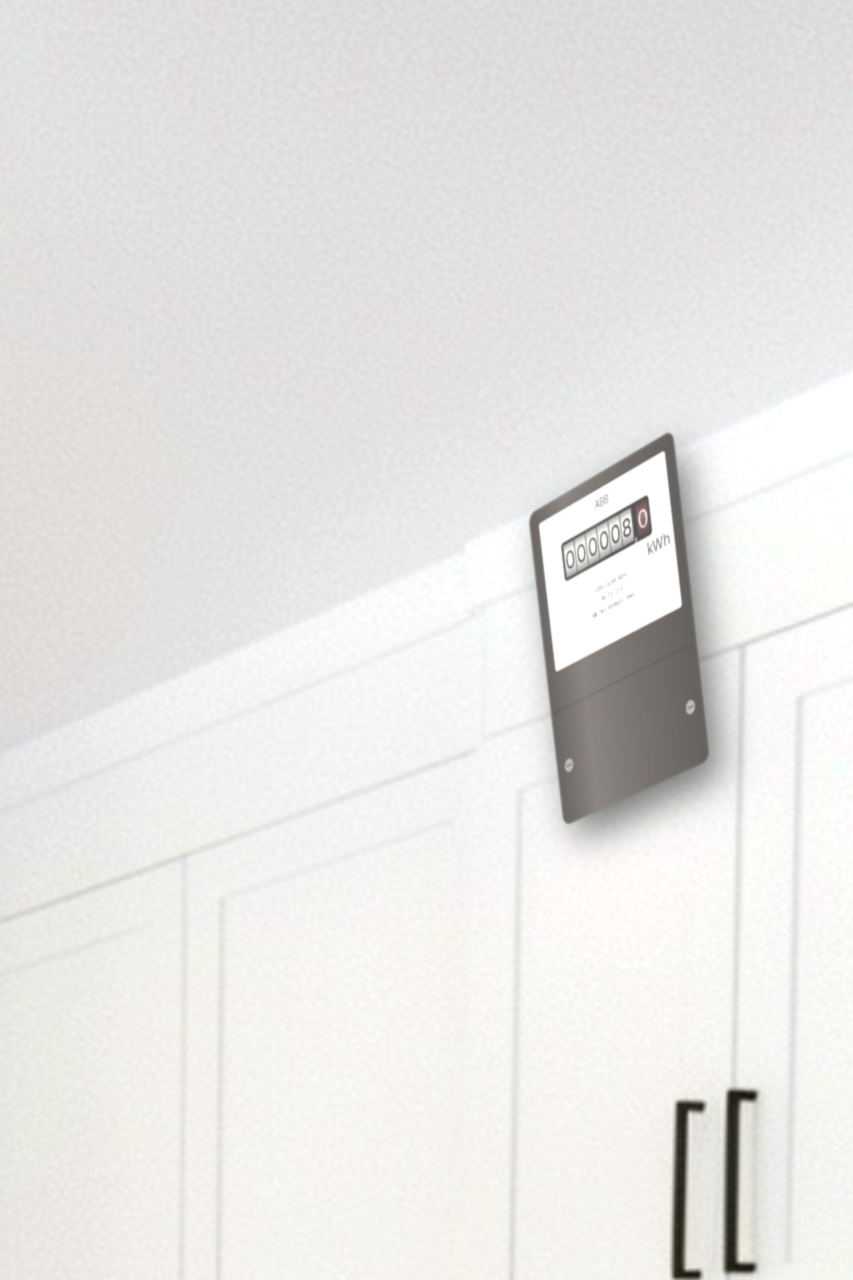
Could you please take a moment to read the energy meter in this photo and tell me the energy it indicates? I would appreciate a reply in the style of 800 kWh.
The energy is 8.0 kWh
